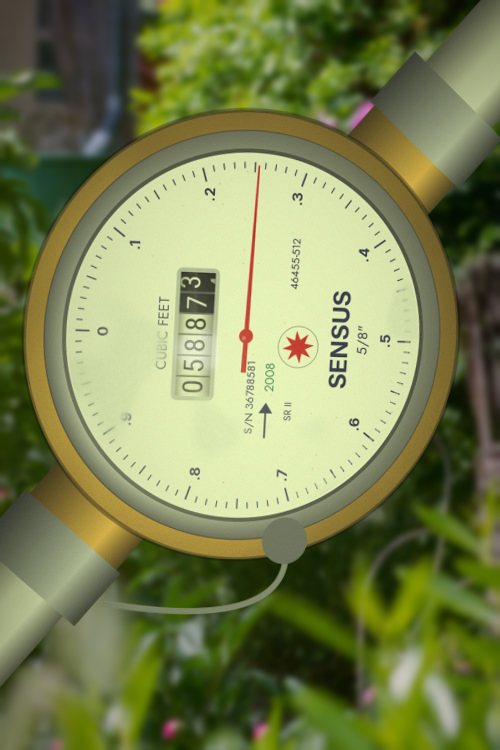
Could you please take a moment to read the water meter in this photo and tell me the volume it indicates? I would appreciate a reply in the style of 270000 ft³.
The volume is 58873.25 ft³
